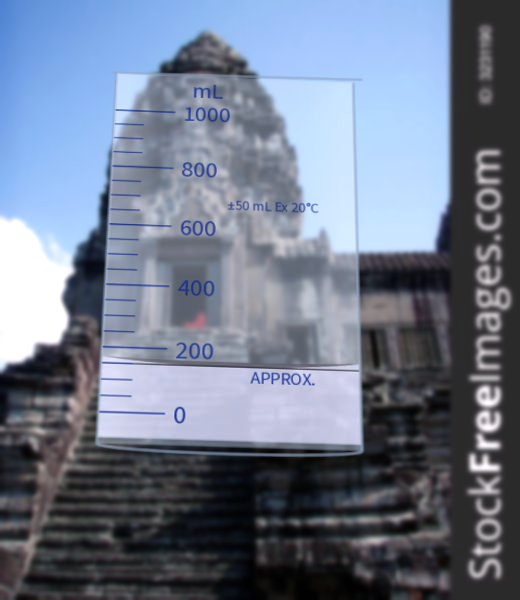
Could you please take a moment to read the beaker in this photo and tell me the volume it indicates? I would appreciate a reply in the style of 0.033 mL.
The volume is 150 mL
